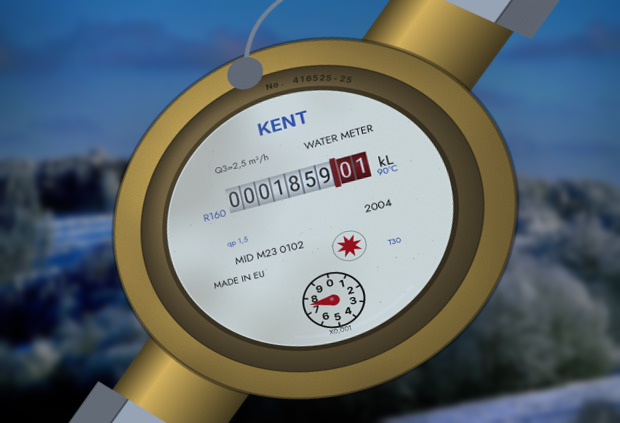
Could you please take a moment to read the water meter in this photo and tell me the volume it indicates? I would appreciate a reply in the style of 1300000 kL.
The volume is 1859.017 kL
